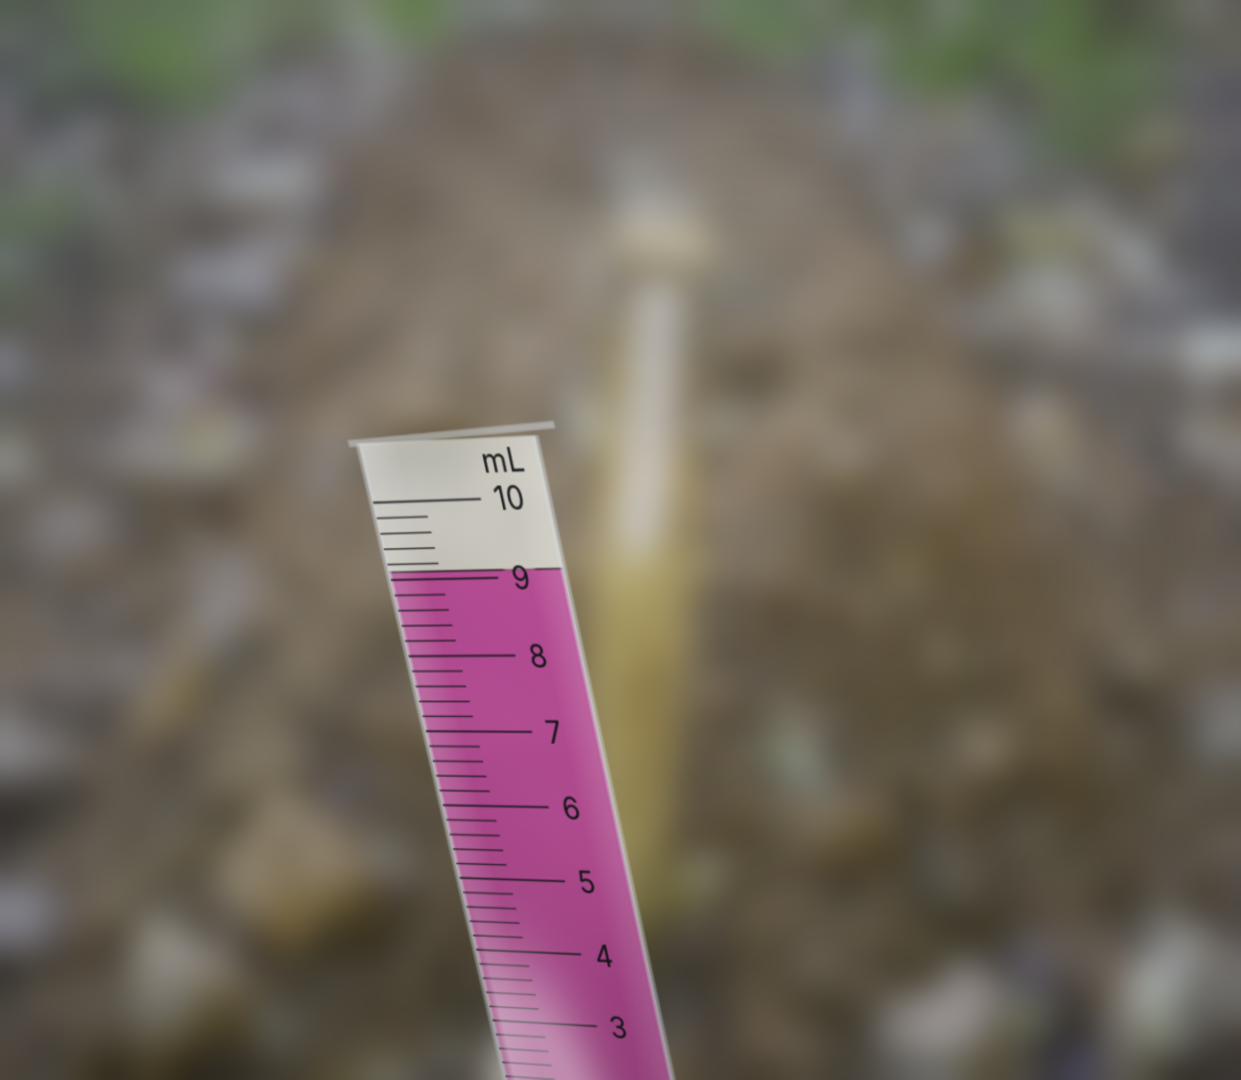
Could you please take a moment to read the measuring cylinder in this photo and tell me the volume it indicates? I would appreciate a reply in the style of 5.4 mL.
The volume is 9.1 mL
